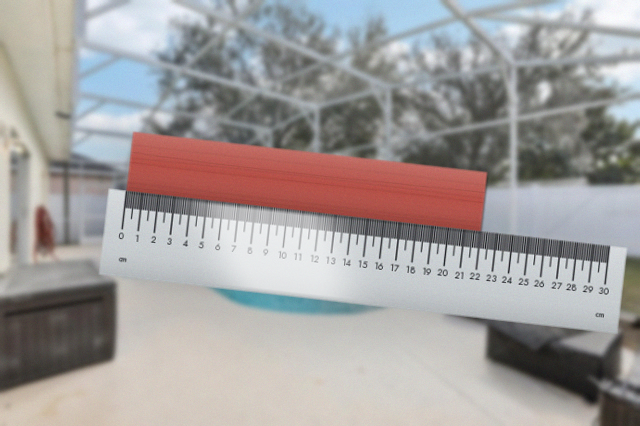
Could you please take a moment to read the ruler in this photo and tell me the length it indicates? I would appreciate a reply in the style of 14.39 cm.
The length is 22 cm
